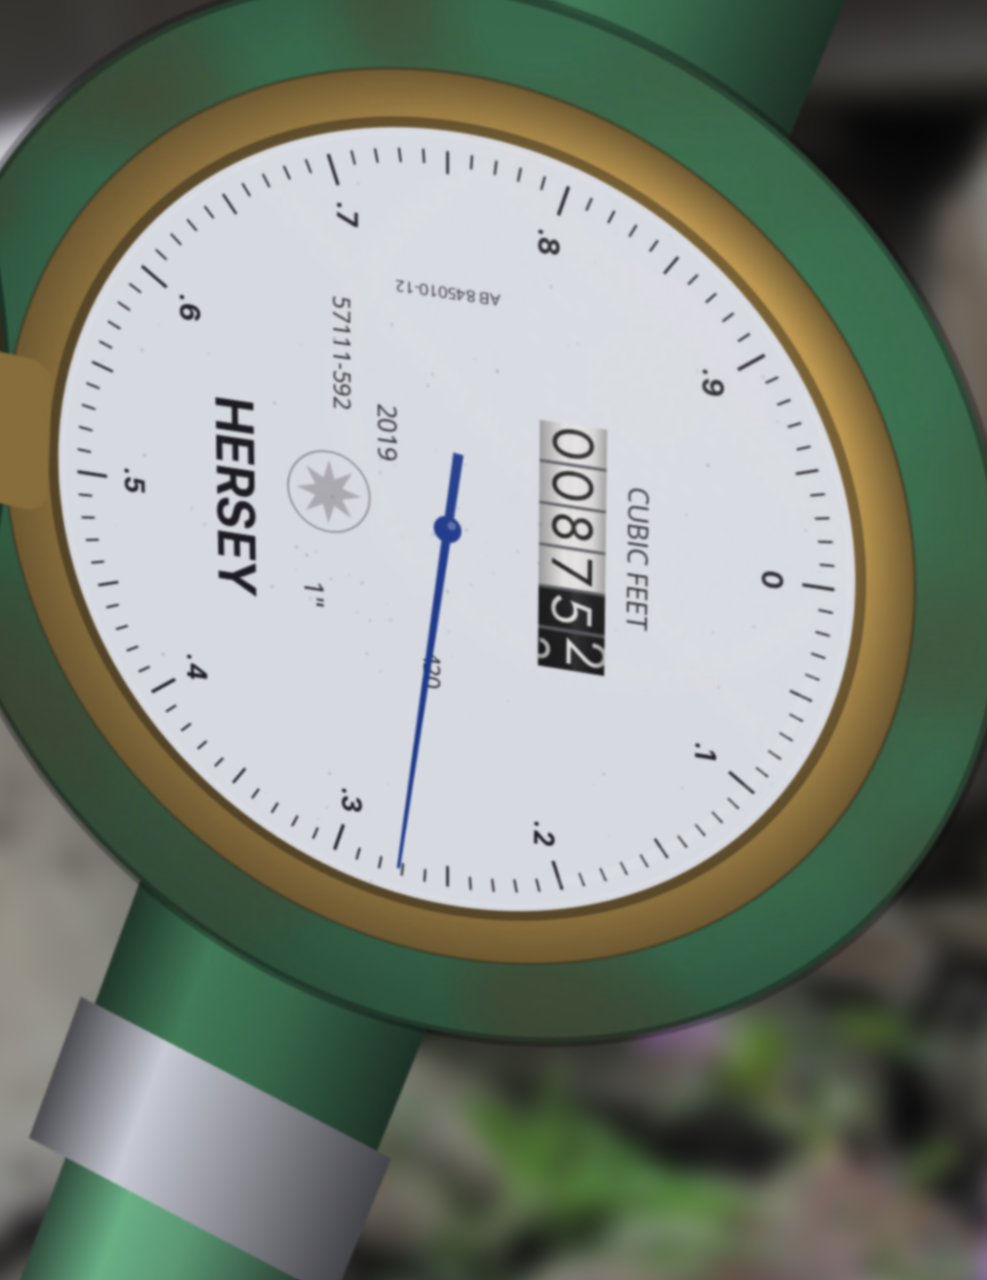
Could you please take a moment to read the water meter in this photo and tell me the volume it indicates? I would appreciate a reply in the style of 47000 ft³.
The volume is 8752.27 ft³
